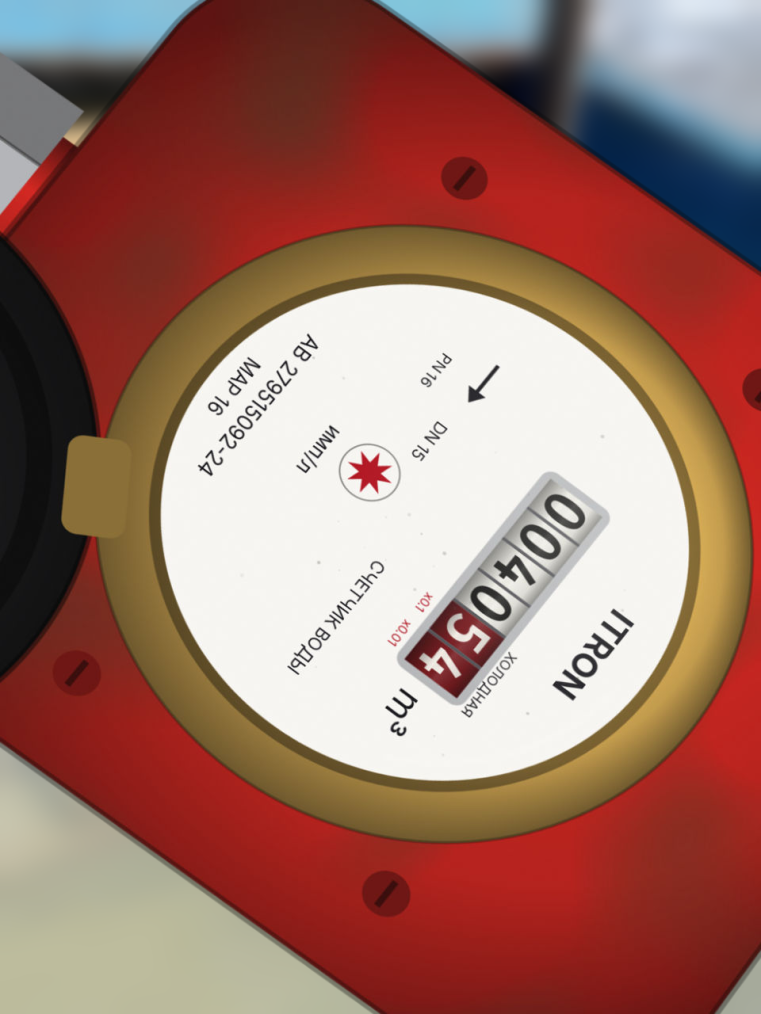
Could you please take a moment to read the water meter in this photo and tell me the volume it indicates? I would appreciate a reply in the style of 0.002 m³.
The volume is 40.54 m³
